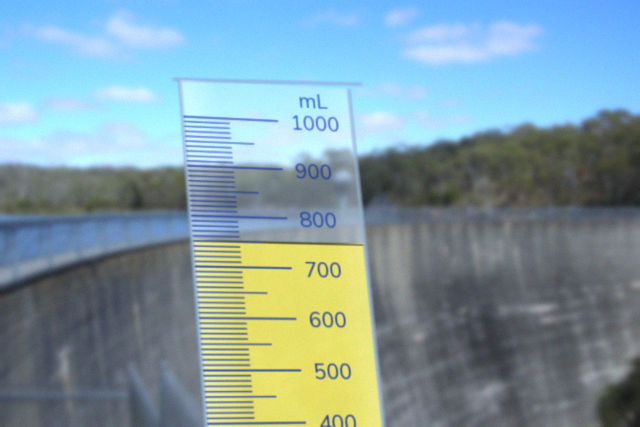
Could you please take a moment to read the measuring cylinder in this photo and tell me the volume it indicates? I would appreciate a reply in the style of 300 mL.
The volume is 750 mL
